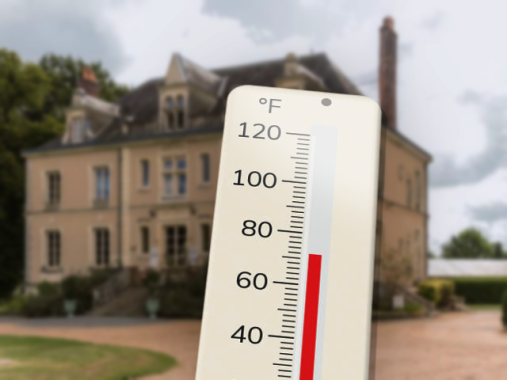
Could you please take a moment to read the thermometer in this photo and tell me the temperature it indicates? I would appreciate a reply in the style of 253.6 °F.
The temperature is 72 °F
